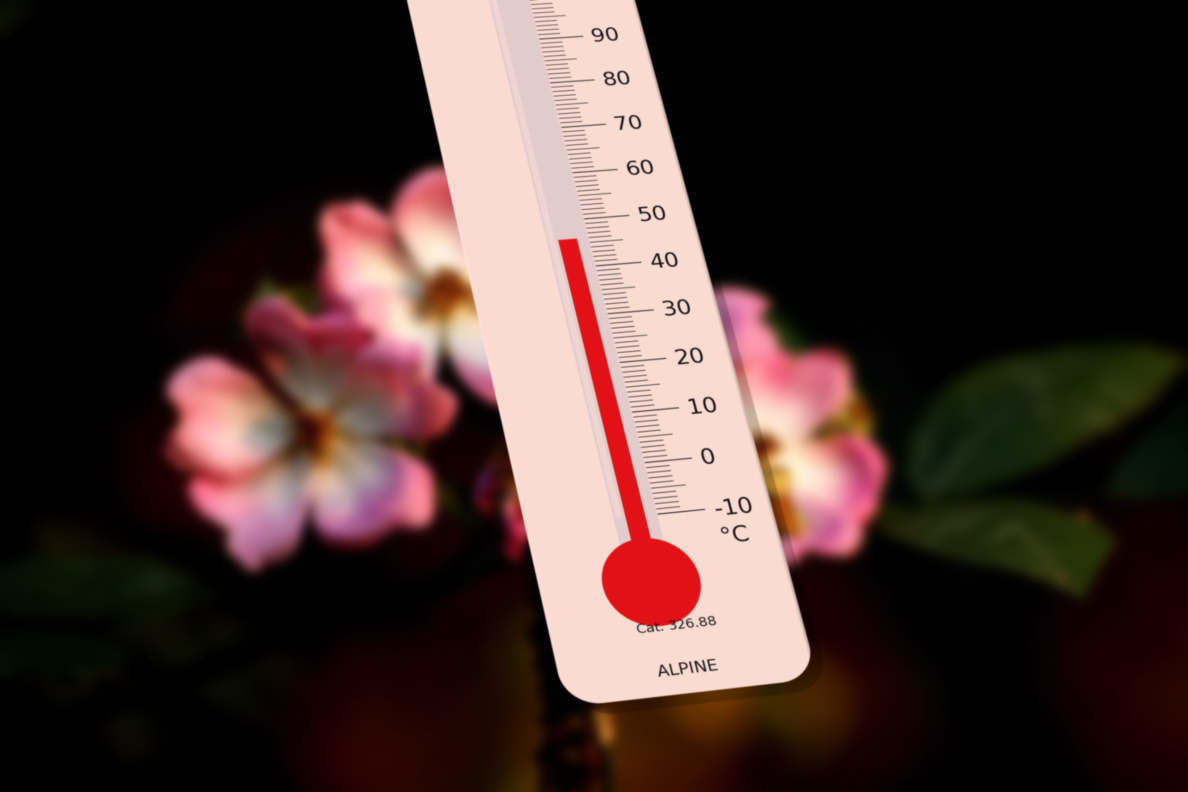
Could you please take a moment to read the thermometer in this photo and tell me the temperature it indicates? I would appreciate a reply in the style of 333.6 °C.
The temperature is 46 °C
